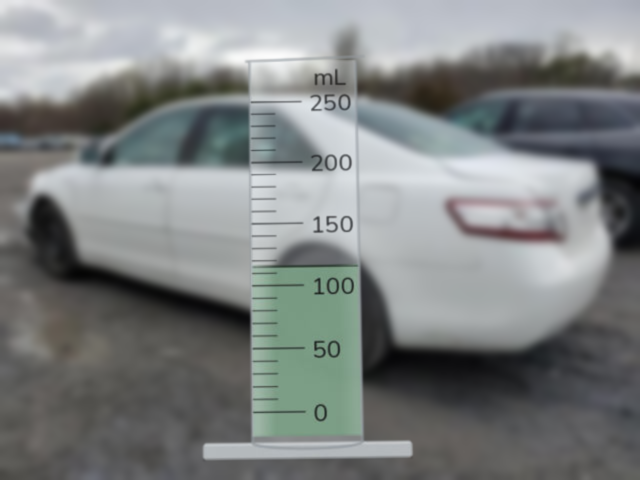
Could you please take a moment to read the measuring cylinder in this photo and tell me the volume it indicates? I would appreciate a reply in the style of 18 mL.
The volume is 115 mL
